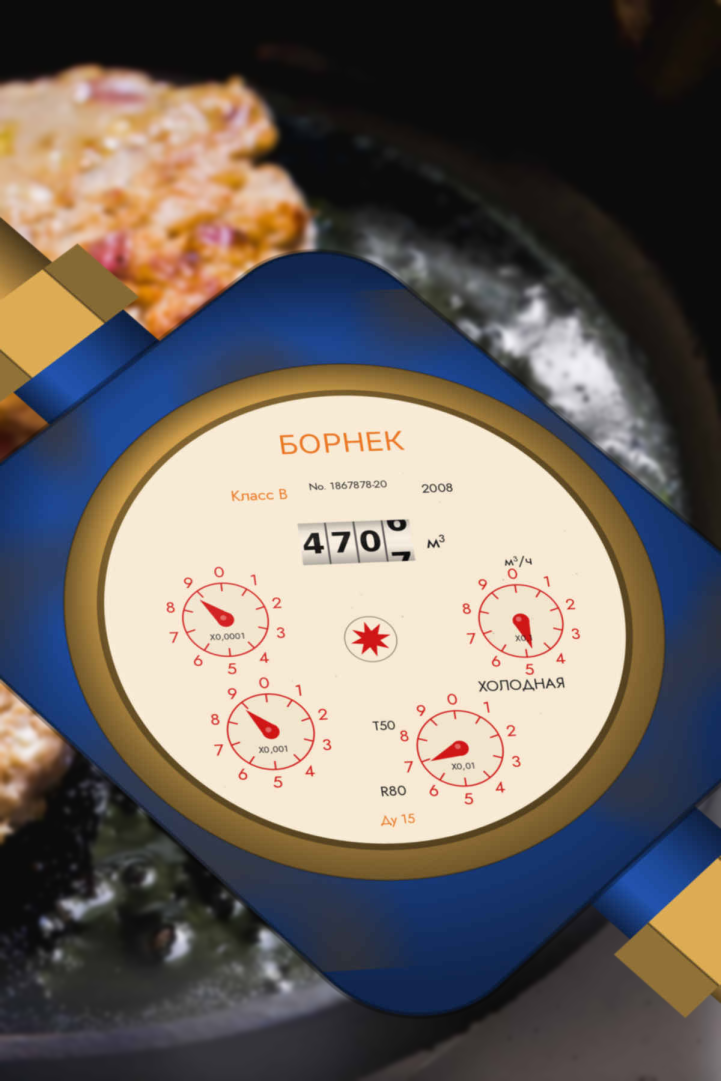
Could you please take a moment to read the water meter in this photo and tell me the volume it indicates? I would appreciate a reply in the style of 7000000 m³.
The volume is 4706.4688 m³
